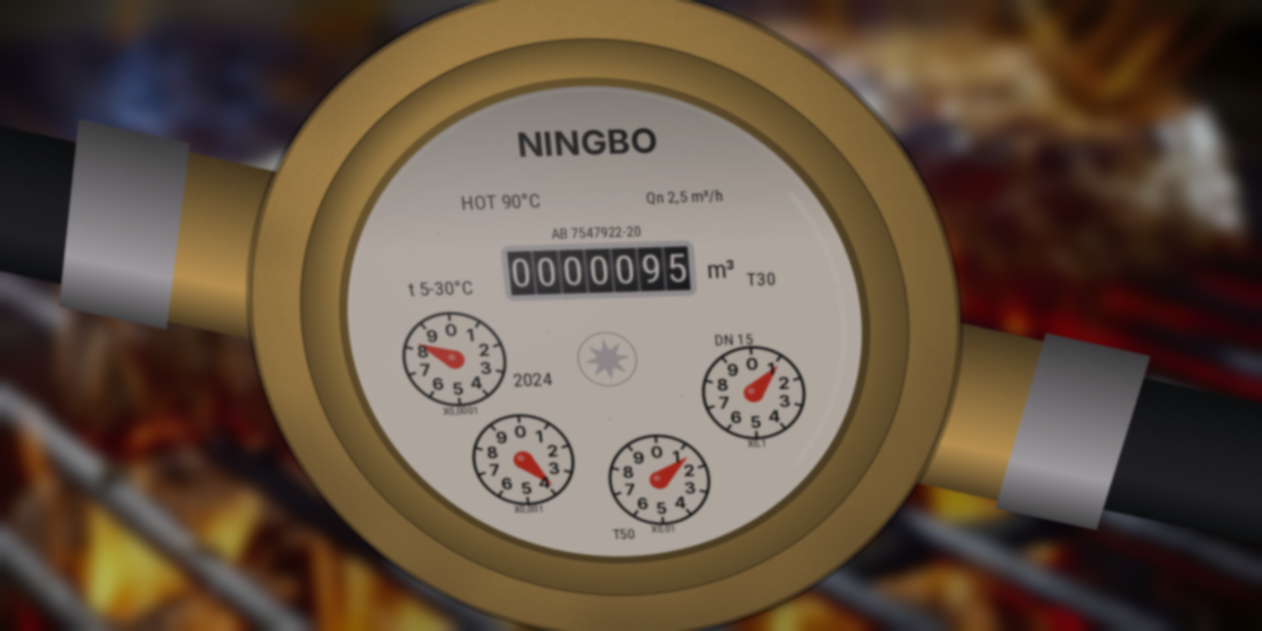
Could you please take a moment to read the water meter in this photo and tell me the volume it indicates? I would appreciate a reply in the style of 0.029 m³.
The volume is 95.1138 m³
